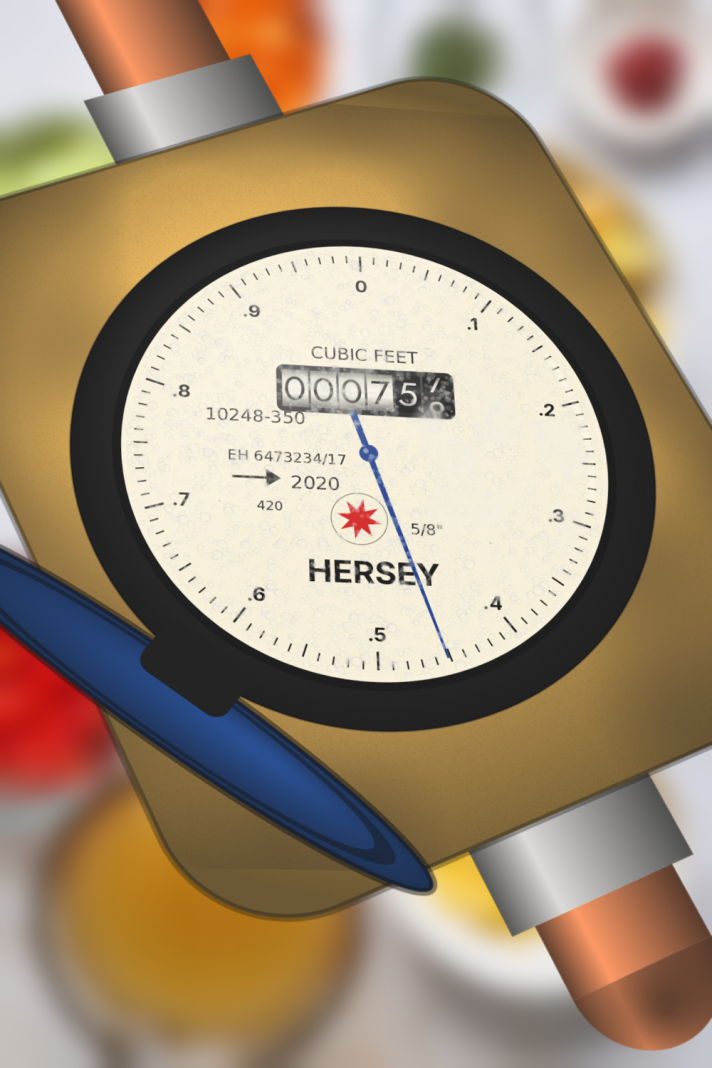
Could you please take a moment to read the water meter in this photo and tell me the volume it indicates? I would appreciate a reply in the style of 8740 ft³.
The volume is 757.45 ft³
